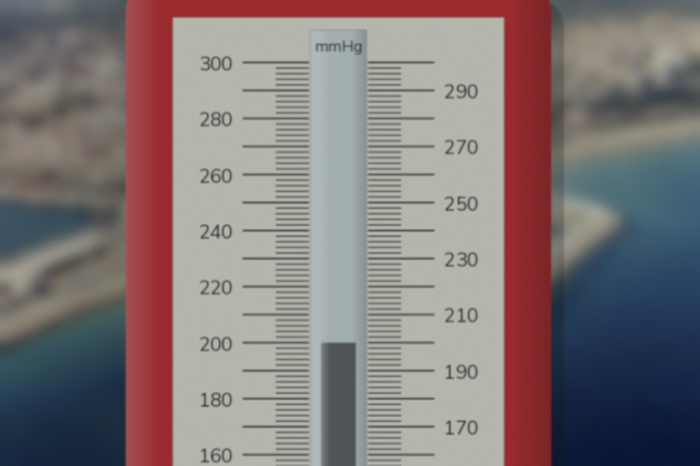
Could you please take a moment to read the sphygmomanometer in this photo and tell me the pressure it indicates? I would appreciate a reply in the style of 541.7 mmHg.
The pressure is 200 mmHg
